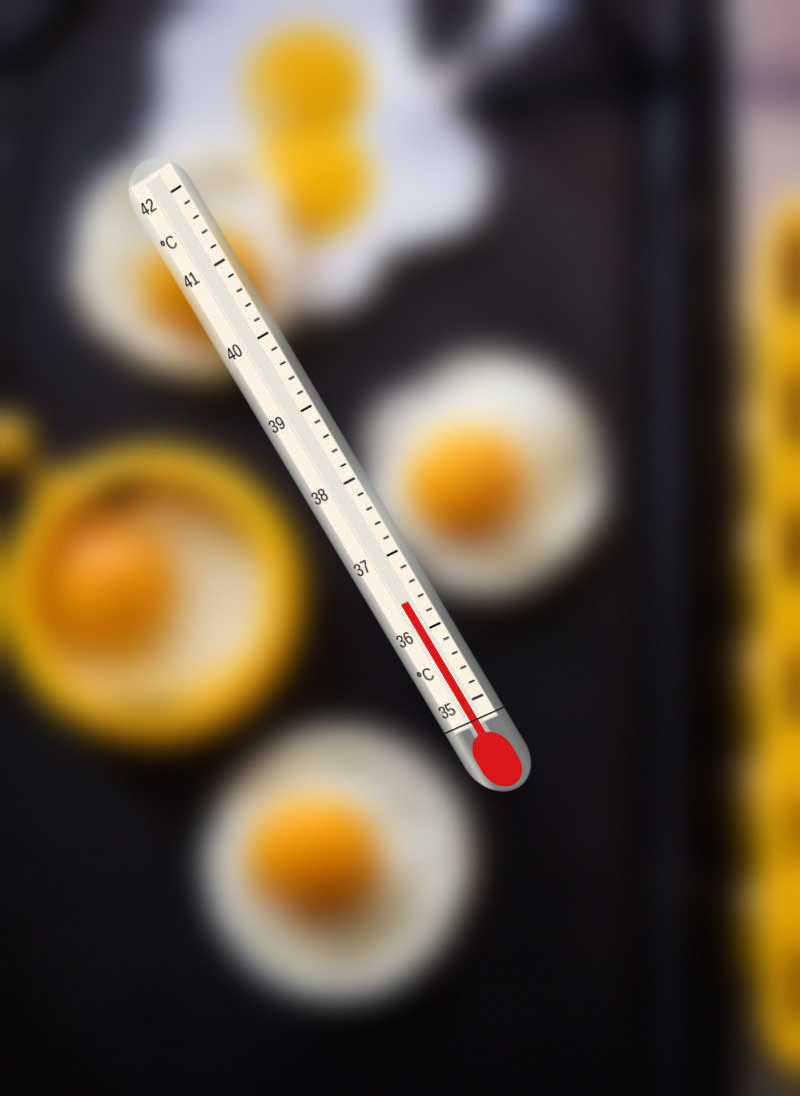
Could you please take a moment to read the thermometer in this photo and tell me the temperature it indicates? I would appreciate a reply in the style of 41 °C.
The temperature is 36.4 °C
